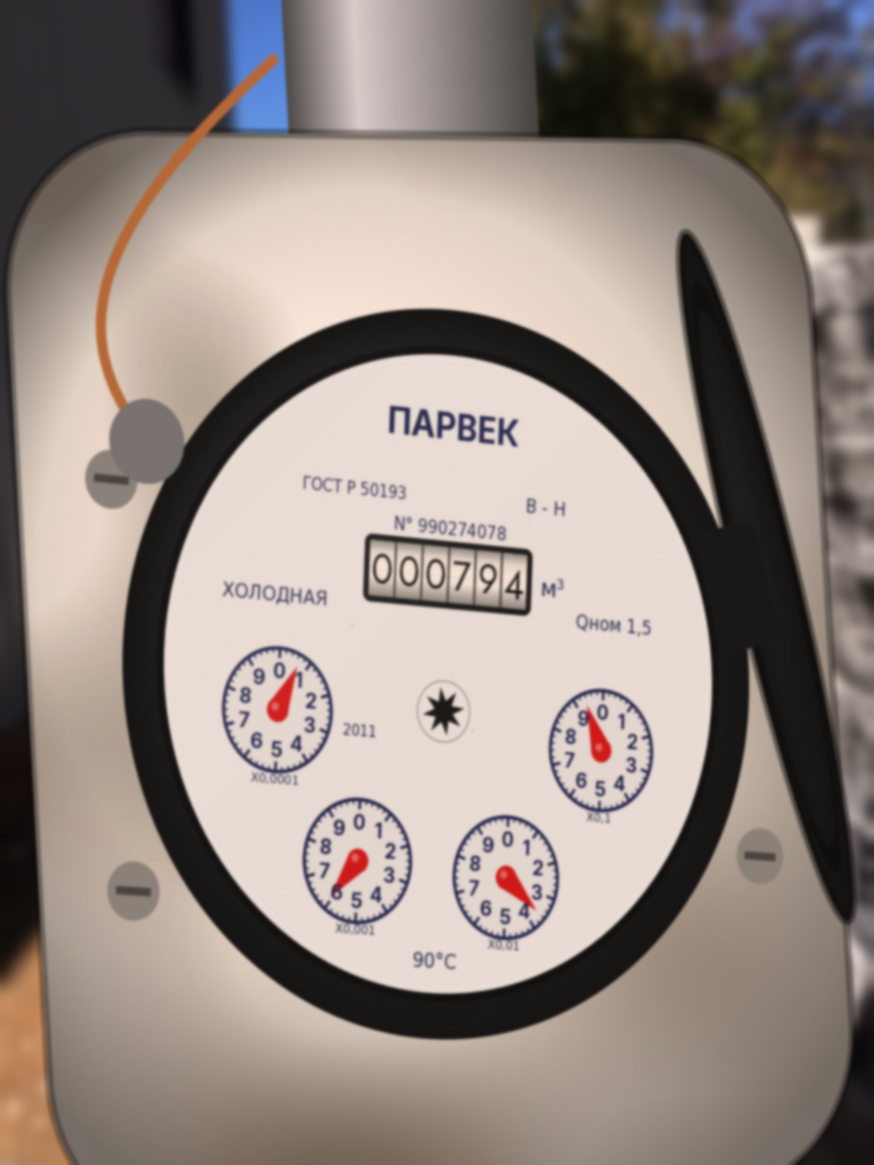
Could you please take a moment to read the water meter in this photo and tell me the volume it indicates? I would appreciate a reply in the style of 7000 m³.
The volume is 793.9360 m³
